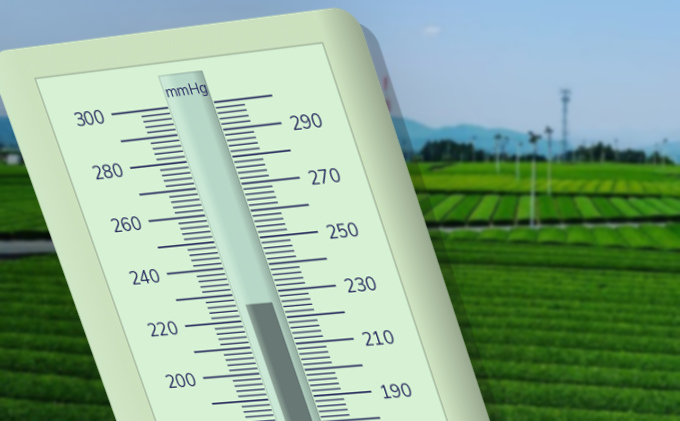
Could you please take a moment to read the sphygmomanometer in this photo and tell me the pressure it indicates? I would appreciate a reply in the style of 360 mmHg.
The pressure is 226 mmHg
